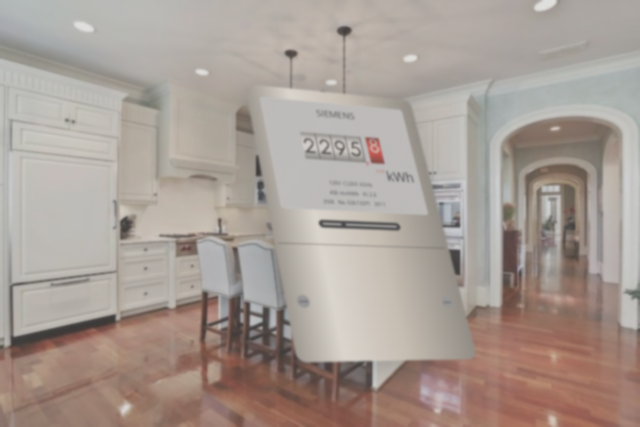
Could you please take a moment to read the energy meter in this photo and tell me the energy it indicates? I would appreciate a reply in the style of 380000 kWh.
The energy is 2295.8 kWh
